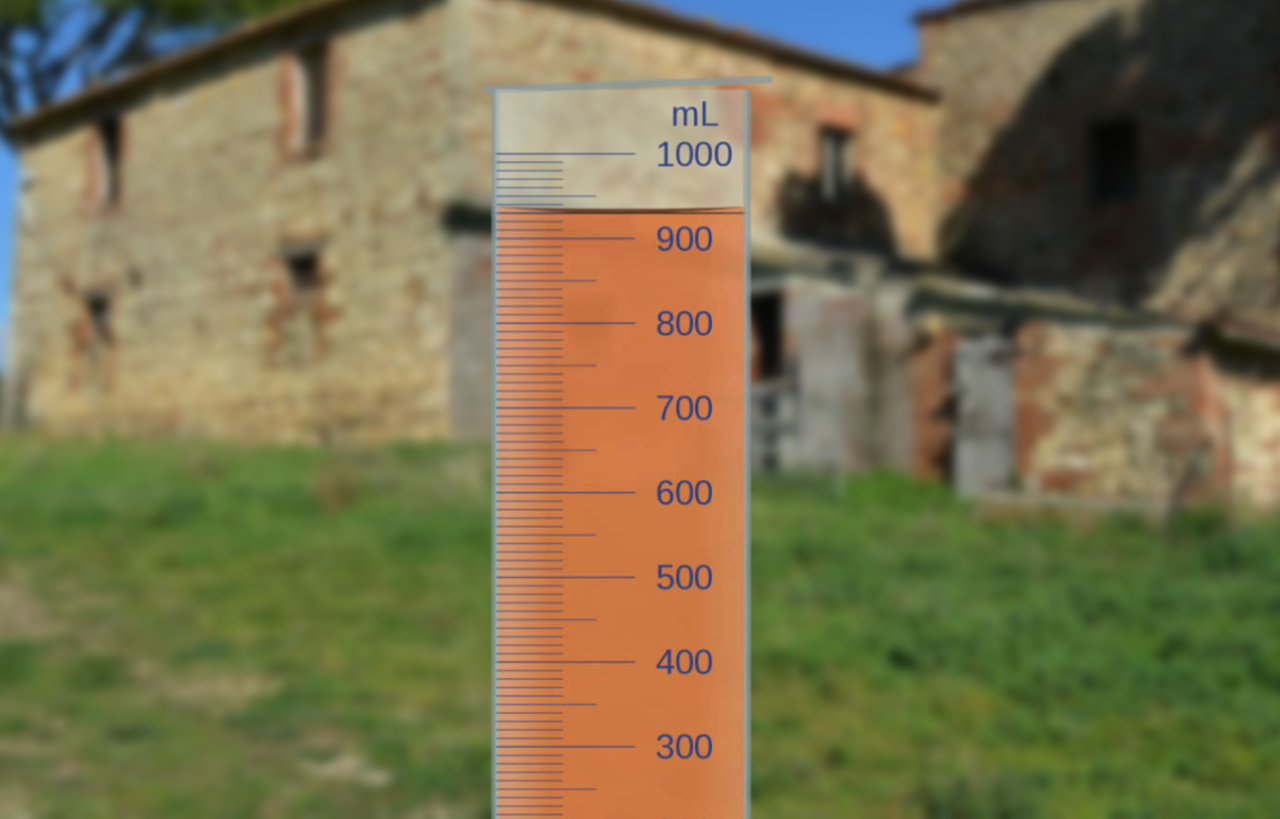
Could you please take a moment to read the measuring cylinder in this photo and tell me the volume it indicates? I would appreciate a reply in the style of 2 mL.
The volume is 930 mL
